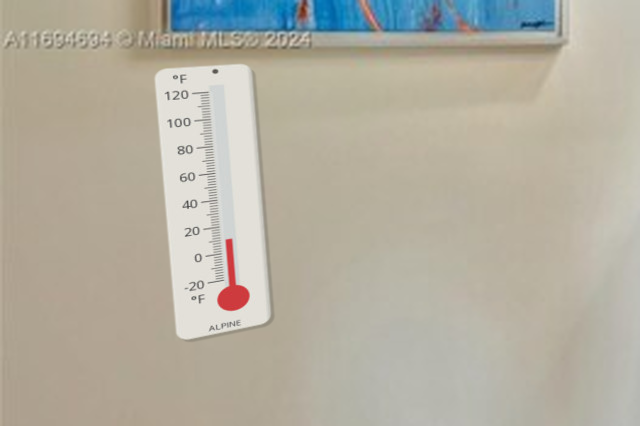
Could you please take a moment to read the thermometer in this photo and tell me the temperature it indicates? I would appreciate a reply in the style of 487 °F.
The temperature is 10 °F
